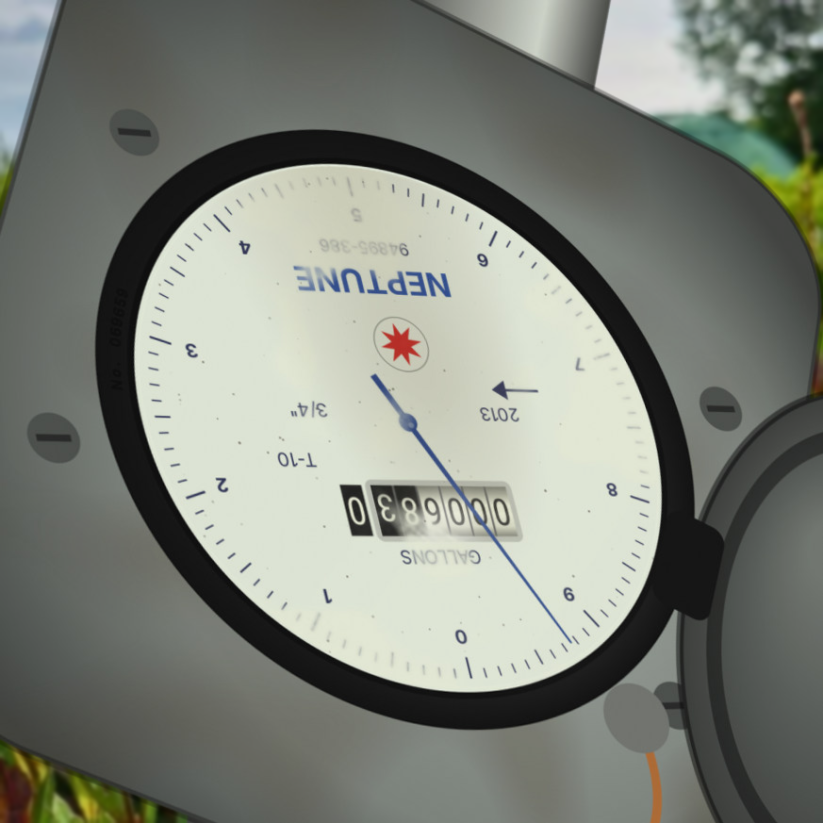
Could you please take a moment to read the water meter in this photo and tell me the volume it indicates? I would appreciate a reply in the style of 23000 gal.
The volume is 6829.2 gal
